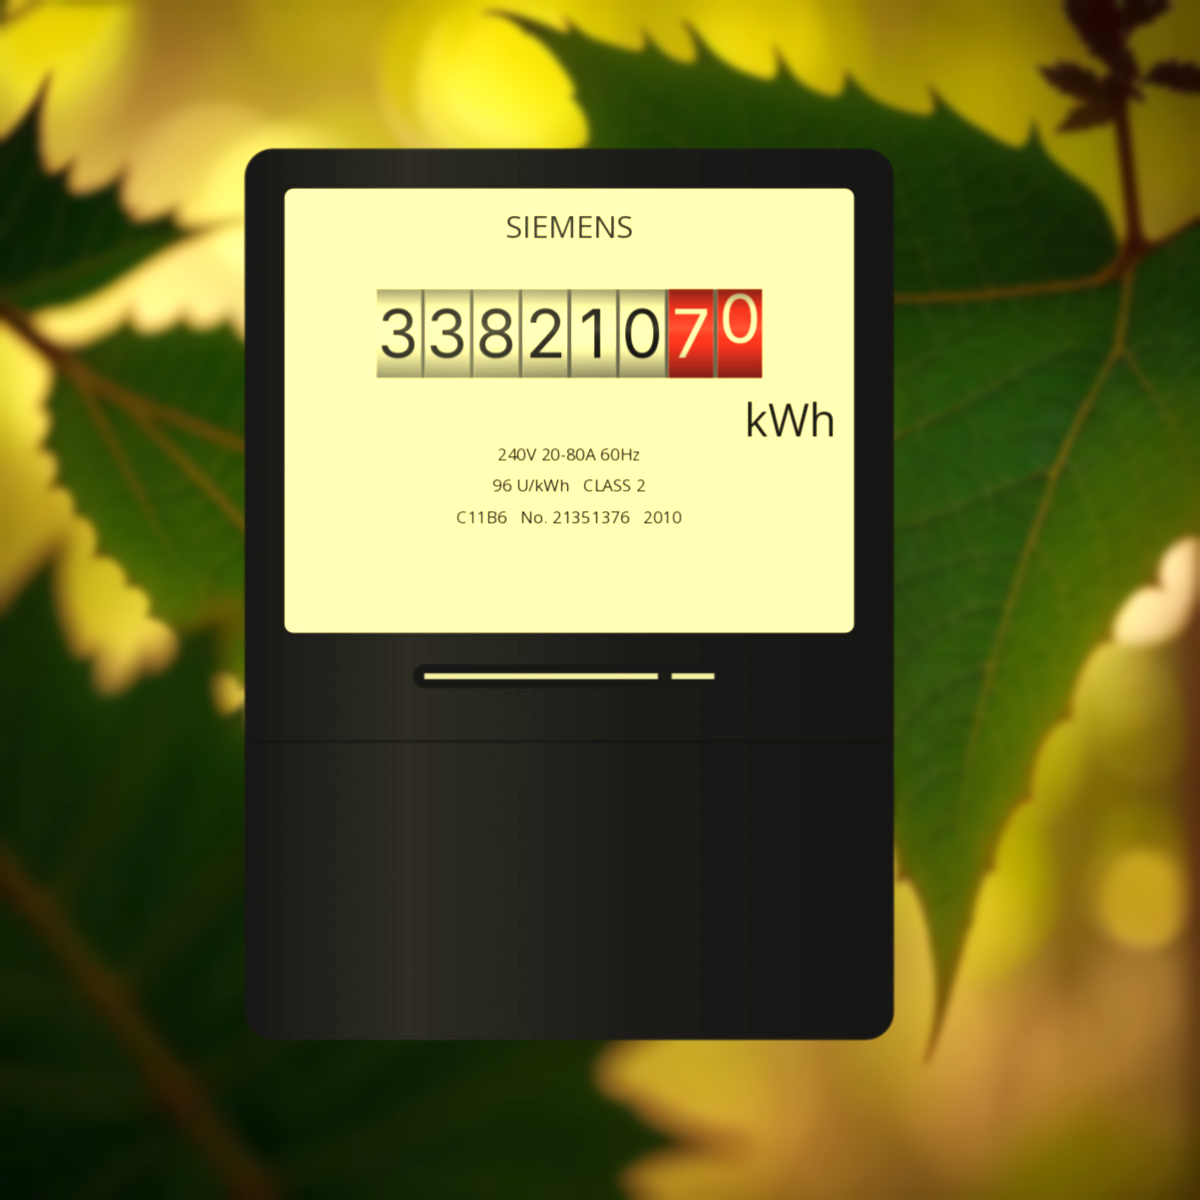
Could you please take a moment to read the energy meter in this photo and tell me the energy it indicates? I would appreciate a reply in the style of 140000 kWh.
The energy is 338210.70 kWh
